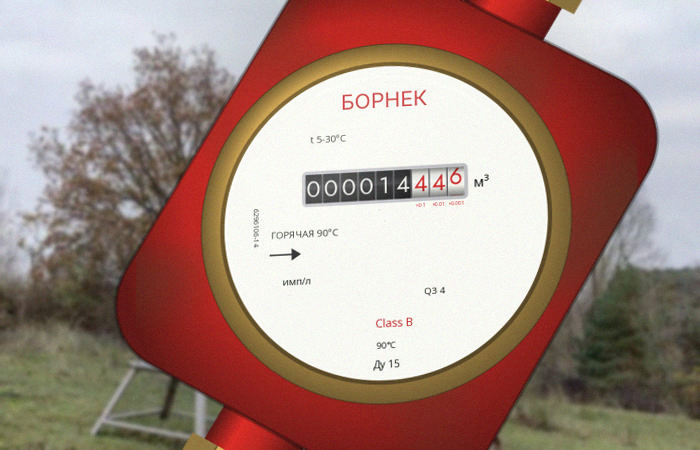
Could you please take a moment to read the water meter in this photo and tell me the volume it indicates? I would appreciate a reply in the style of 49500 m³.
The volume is 14.446 m³
